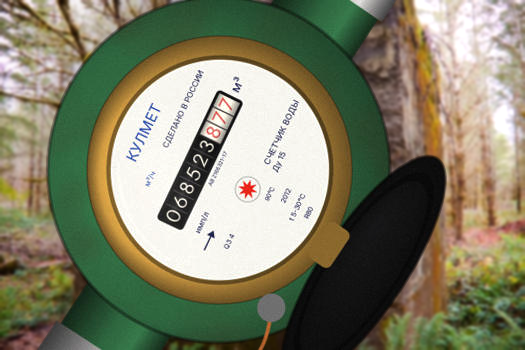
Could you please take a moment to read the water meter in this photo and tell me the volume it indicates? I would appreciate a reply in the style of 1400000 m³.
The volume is 68523.877 m³
